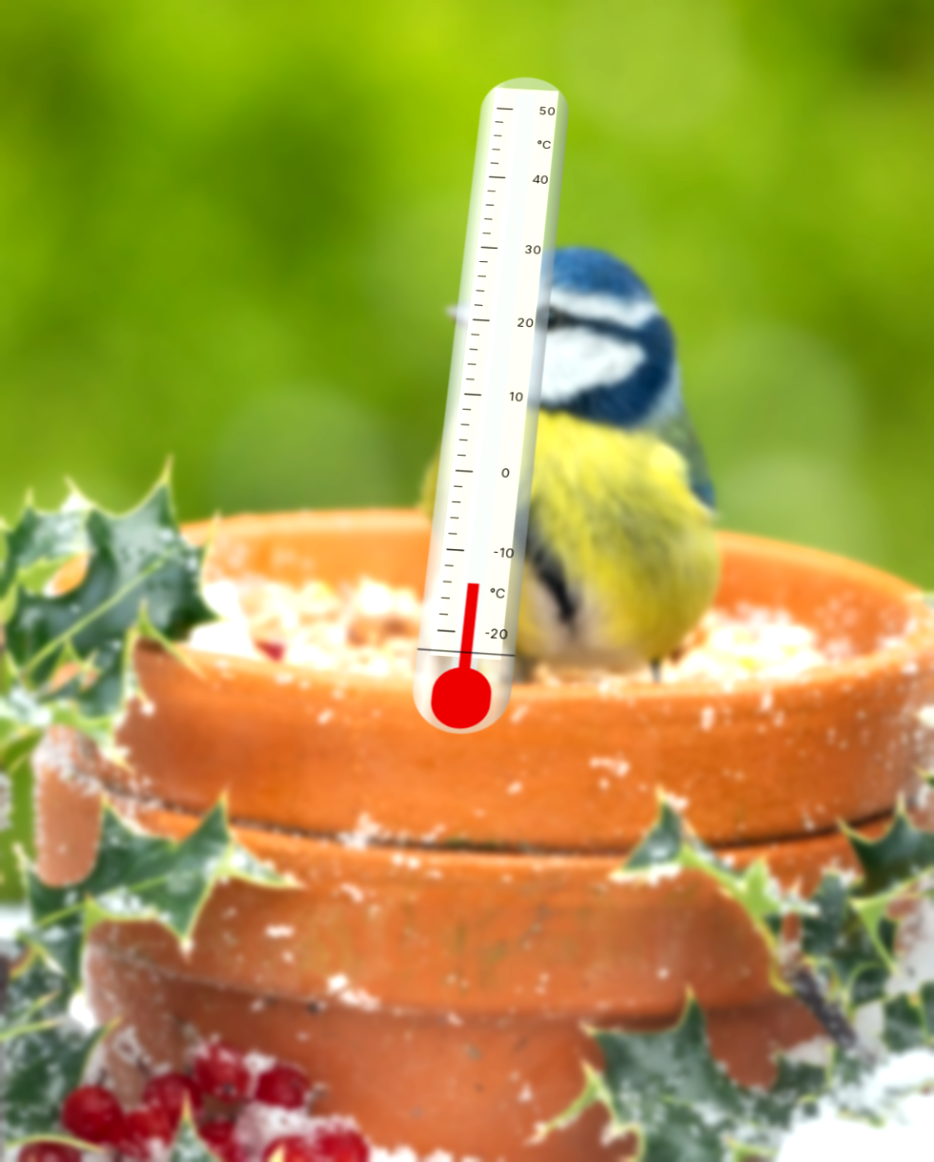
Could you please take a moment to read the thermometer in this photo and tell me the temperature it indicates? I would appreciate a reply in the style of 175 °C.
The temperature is -14 °C
